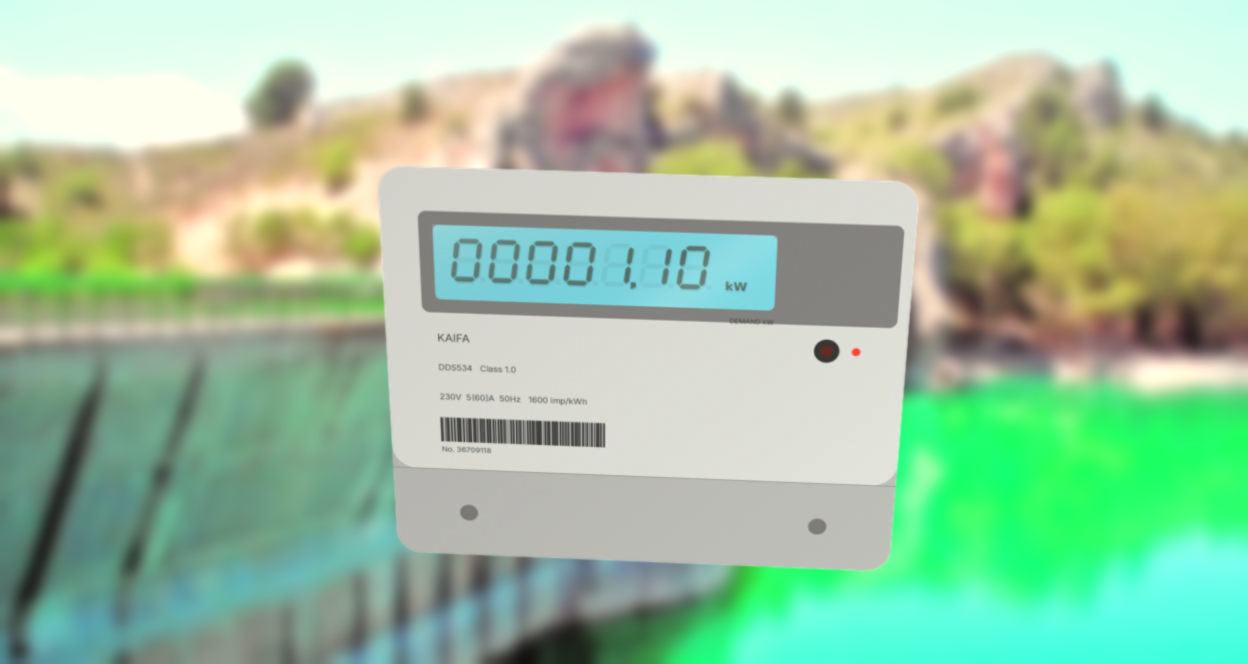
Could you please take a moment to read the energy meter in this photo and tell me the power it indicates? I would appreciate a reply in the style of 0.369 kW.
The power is 1.10 kW
